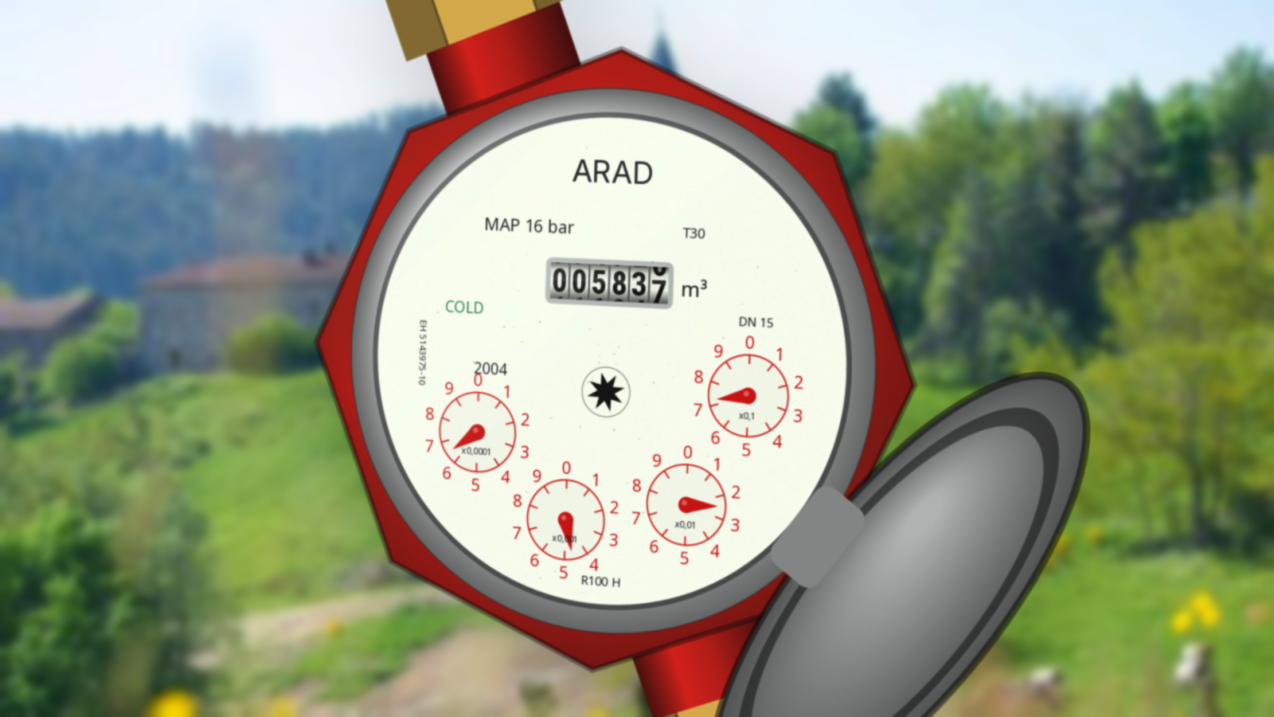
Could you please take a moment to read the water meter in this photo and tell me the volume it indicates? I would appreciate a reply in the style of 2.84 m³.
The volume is 5836.7246 m³
